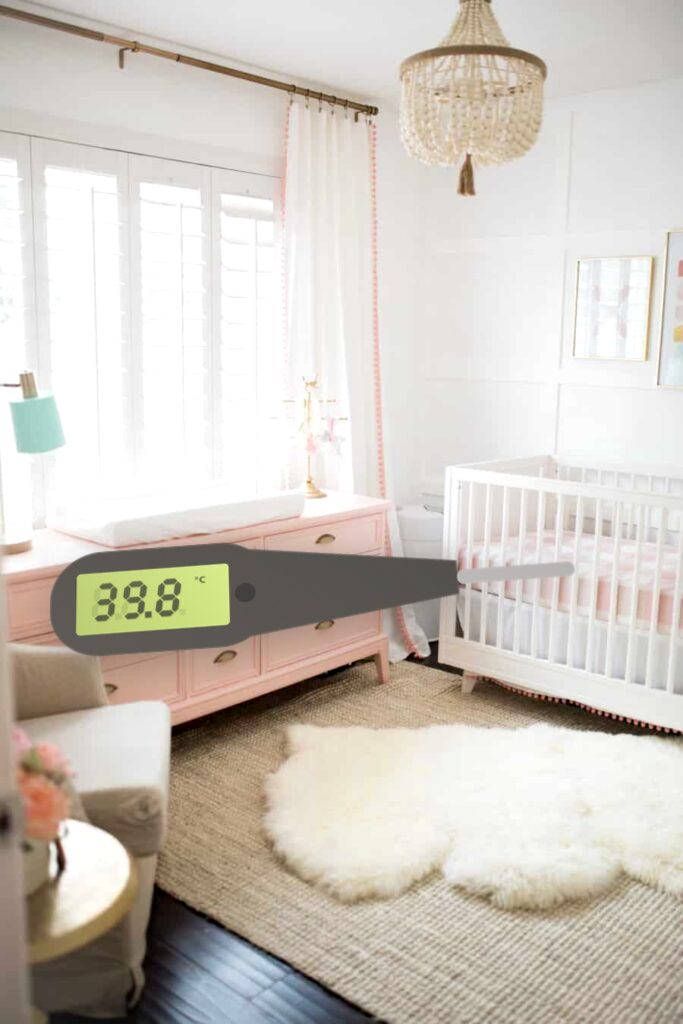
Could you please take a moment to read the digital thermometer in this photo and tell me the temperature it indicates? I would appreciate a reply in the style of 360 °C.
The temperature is 39.8 °C
